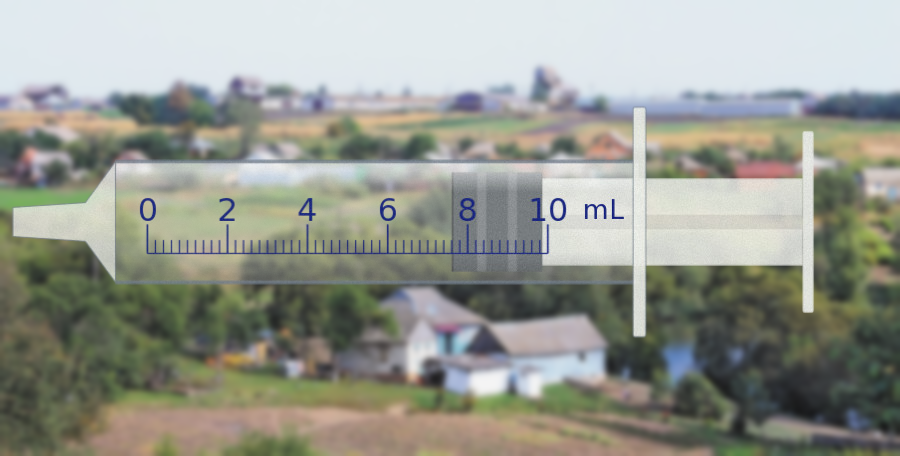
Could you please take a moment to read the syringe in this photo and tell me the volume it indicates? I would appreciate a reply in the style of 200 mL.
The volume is 7.6 mL
